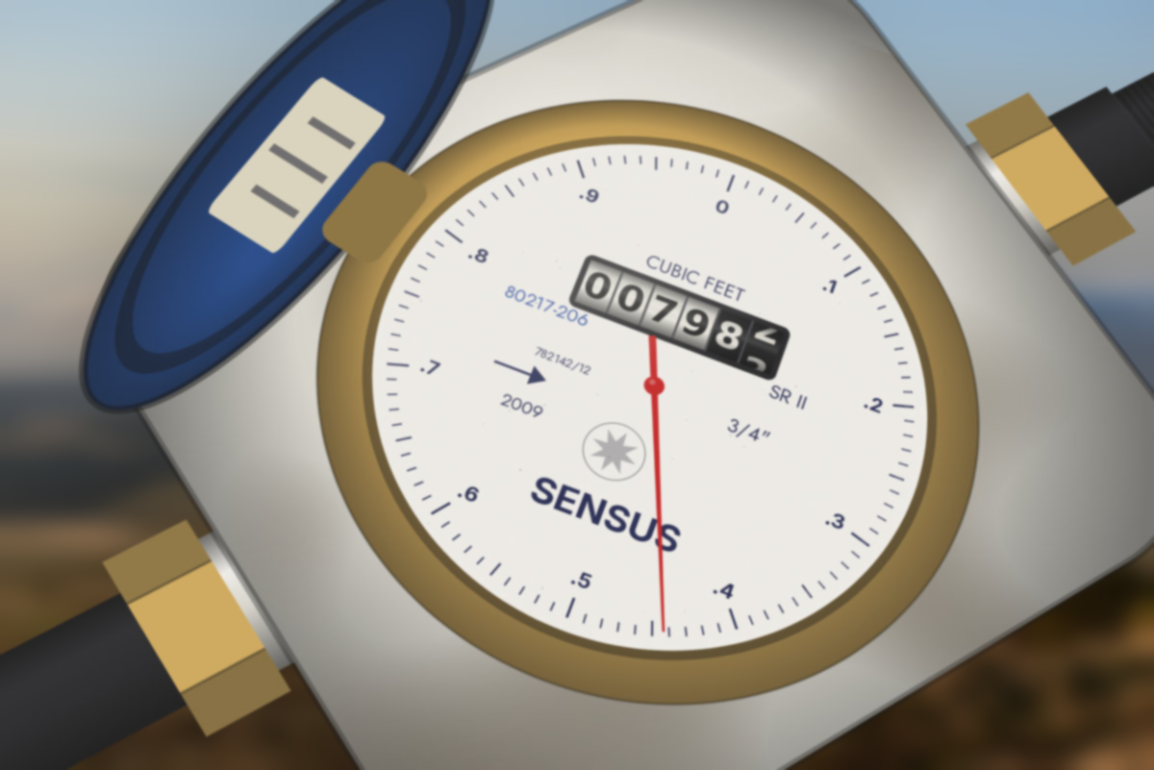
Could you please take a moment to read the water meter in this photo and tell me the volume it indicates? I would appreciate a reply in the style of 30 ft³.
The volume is 7982.44 ft³
